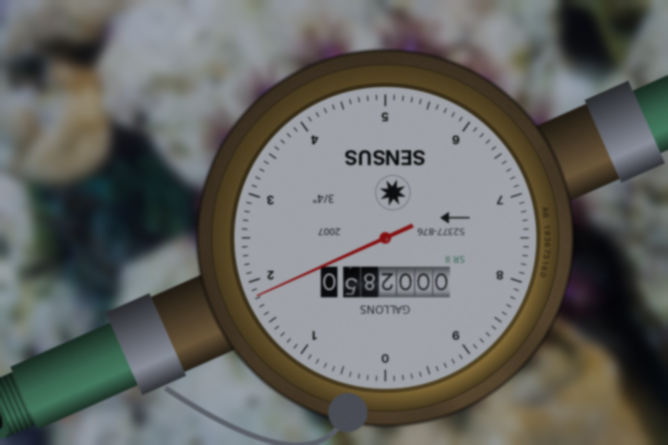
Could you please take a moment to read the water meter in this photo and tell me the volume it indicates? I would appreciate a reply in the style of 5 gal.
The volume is 2851.8 gal
